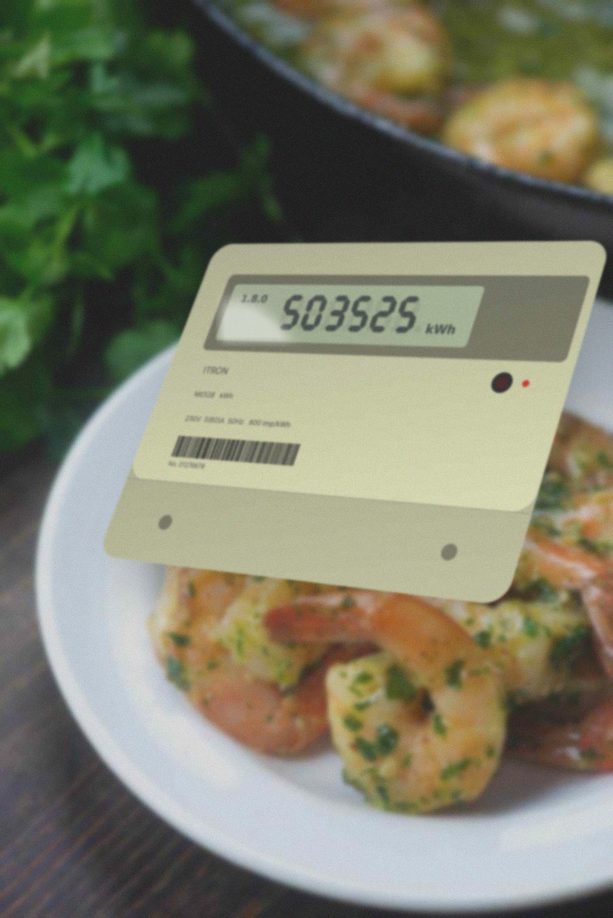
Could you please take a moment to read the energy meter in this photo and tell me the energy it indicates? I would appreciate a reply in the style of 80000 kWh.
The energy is 503525 kWh
